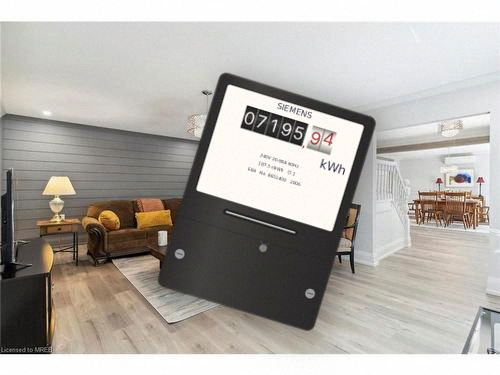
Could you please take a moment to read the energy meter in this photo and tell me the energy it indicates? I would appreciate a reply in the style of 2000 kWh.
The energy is 7195.94 kWh
